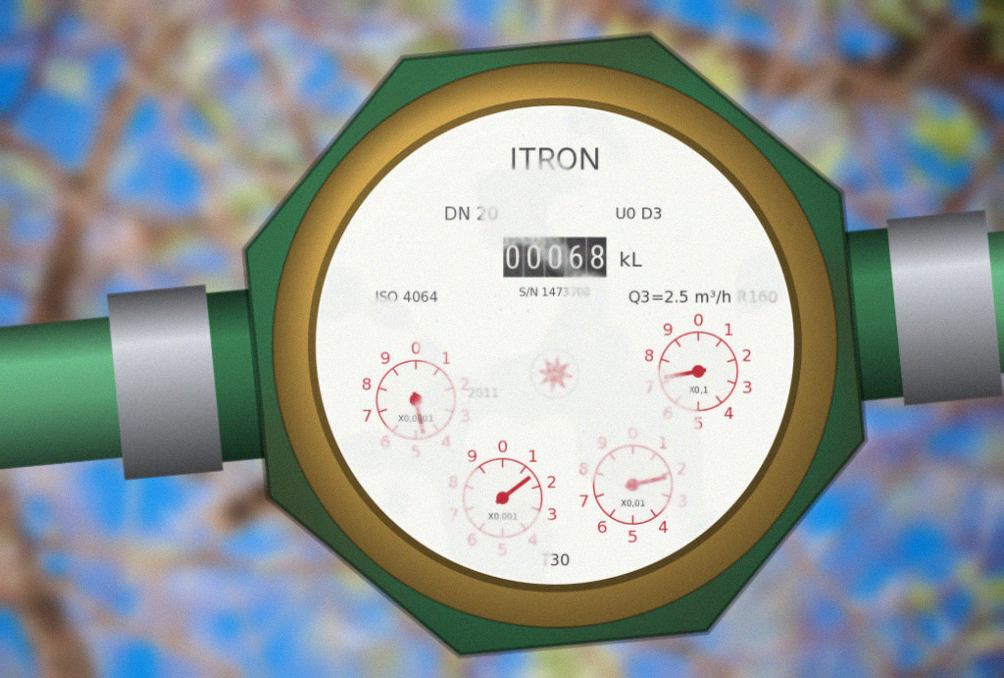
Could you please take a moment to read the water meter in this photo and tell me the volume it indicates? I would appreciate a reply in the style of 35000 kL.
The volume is 68.7214 kL
